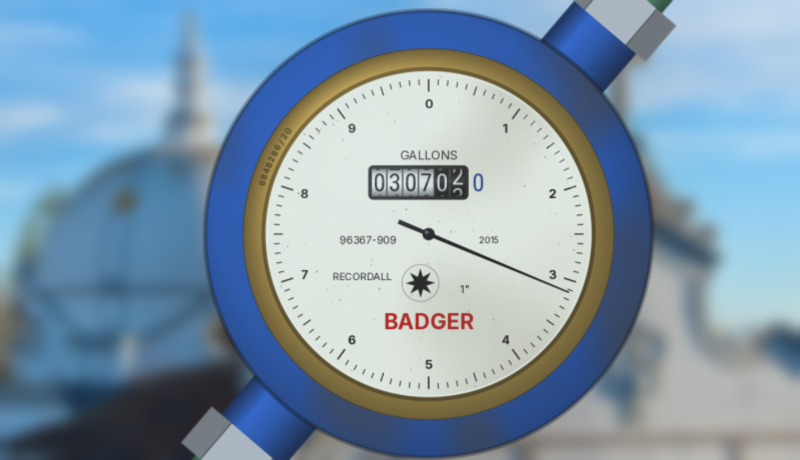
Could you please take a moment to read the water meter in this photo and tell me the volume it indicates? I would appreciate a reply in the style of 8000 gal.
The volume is 307023.1 gal
